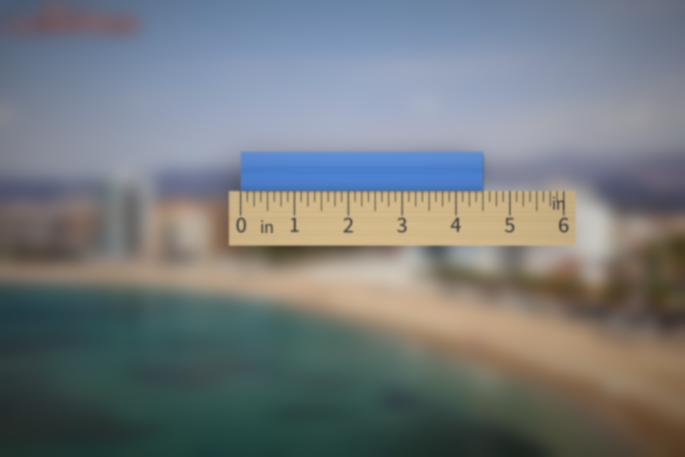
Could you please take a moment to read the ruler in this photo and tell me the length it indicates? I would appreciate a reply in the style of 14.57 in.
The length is 4.5 in
